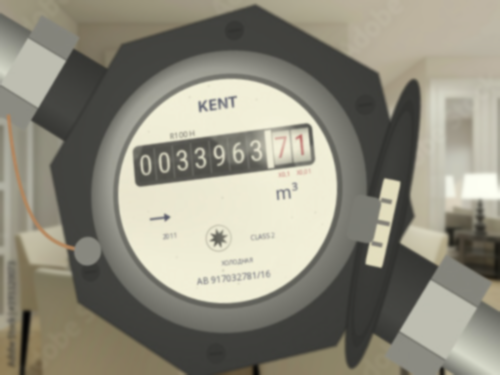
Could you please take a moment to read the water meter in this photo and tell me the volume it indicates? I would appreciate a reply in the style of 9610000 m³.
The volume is 33963.71 m³
